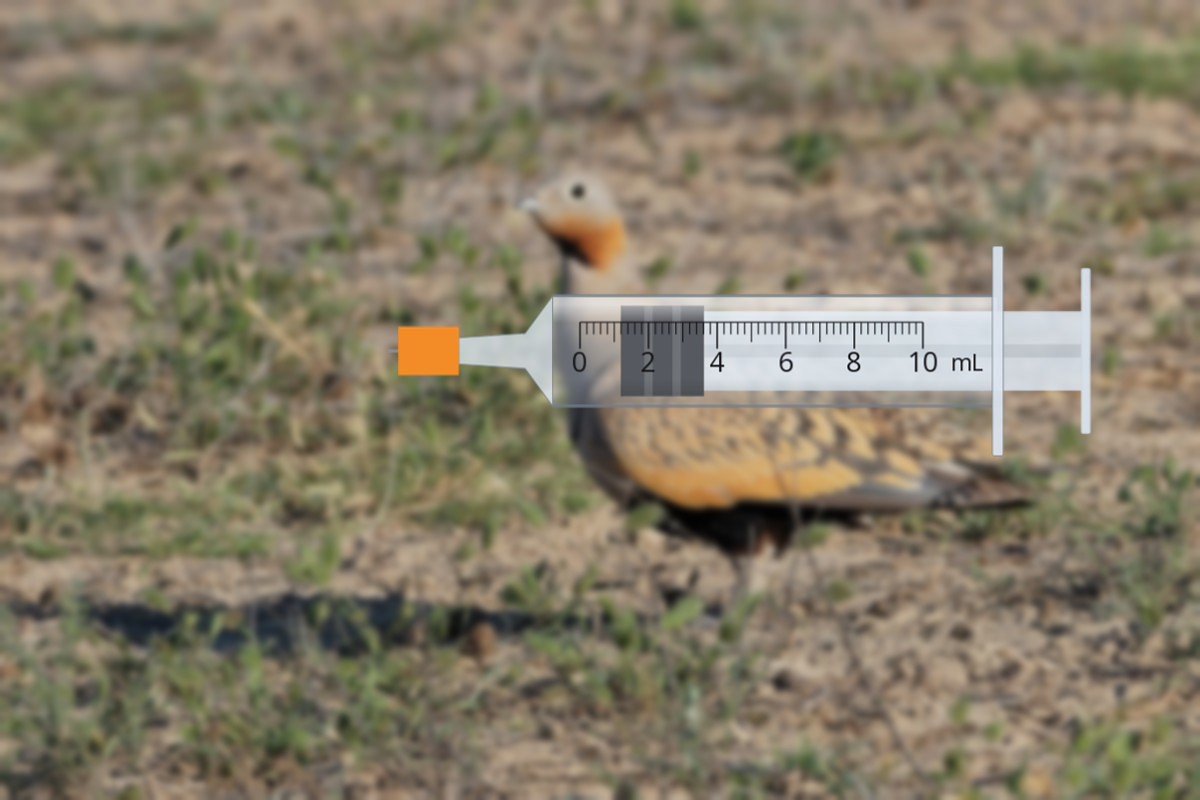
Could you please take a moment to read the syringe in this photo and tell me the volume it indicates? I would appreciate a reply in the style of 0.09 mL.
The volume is 1.2 mL
